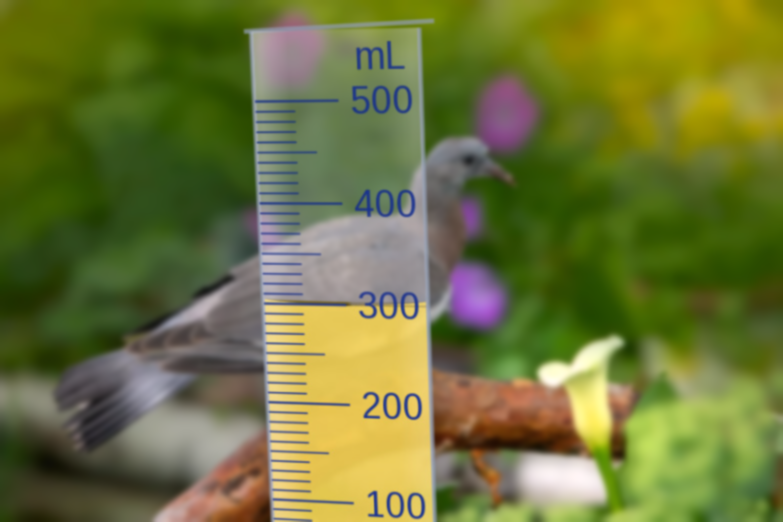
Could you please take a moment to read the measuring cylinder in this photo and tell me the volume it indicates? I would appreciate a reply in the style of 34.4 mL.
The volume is 300 mL
